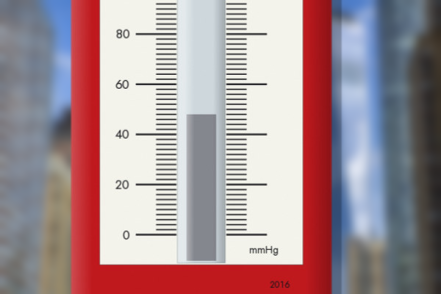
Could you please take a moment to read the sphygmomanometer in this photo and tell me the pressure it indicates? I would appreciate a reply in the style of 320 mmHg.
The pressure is 48 mmHg
